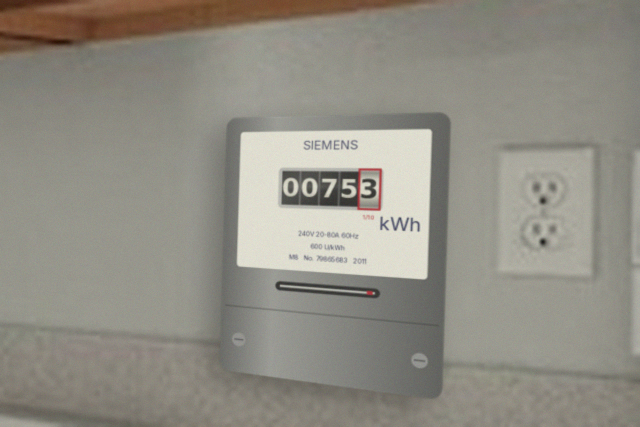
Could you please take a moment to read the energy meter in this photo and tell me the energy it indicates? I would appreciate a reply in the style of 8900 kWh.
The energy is 75.3 kWh
